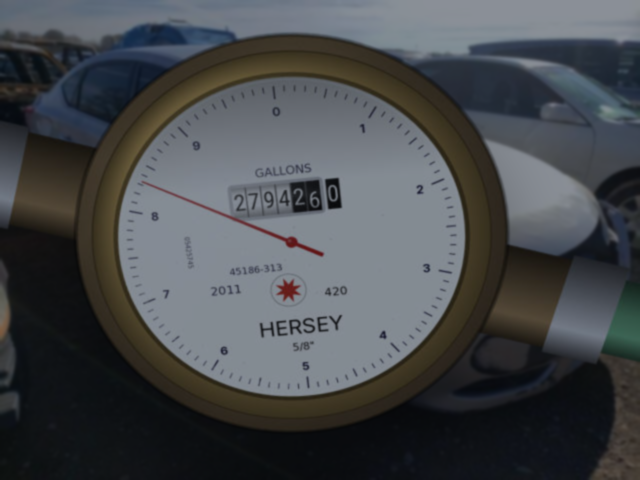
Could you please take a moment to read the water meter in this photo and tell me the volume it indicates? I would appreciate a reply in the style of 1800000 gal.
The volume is 2794258.3 gal
